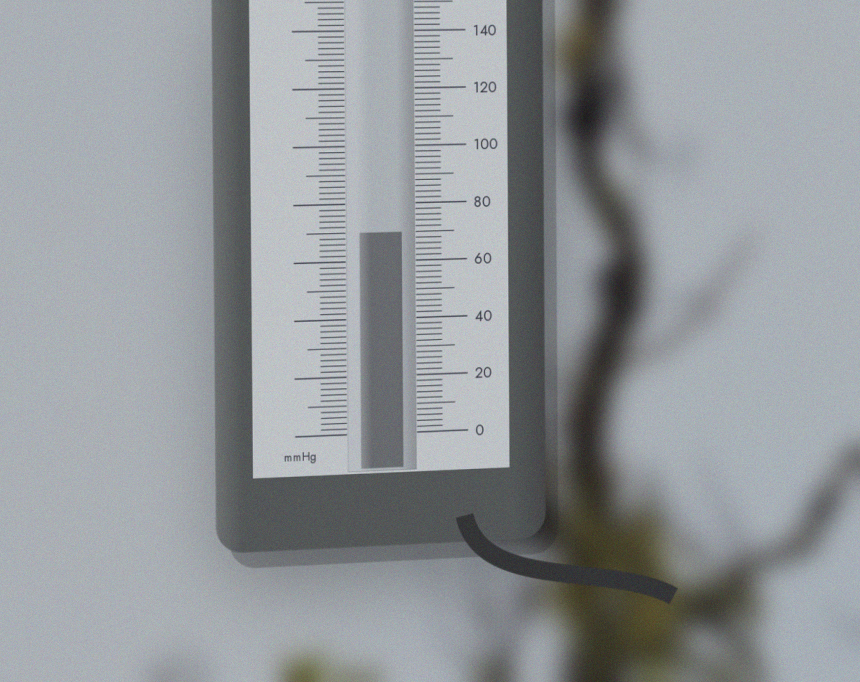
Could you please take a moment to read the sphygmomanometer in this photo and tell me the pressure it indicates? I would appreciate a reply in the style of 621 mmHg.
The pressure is 70 mmHg
